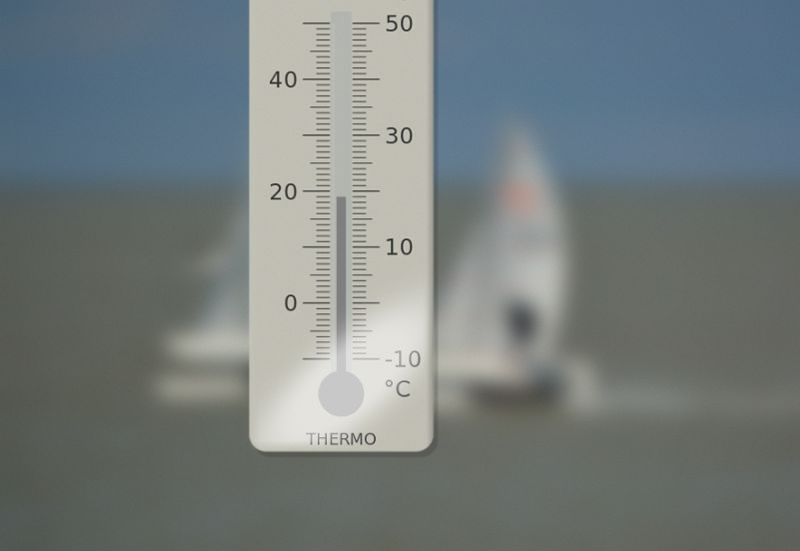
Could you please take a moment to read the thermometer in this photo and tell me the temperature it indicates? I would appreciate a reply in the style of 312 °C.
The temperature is 19 °C
